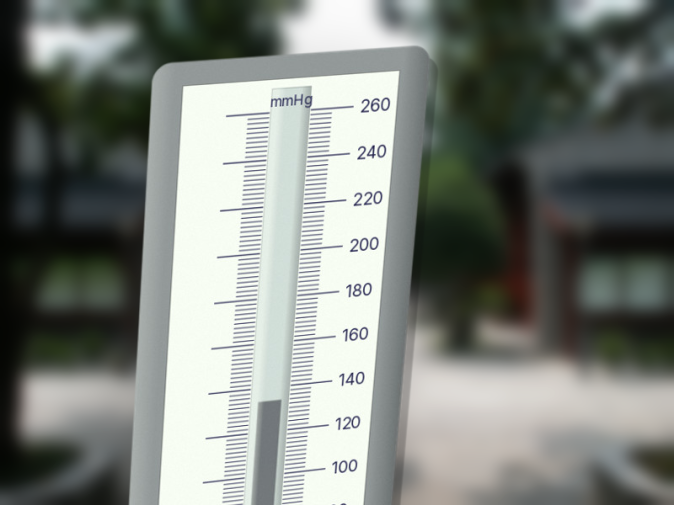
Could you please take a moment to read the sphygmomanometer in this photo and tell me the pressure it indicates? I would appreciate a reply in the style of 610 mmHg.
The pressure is 134 mmHg
